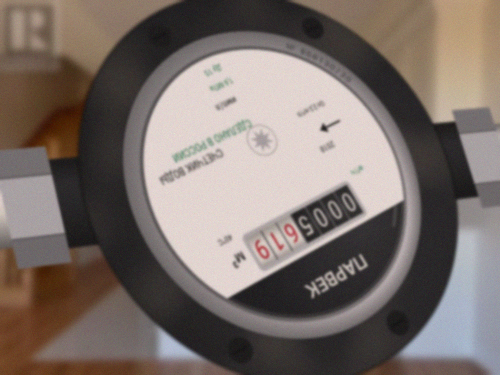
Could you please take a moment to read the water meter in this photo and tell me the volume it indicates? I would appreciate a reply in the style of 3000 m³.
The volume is 5.619 m³
